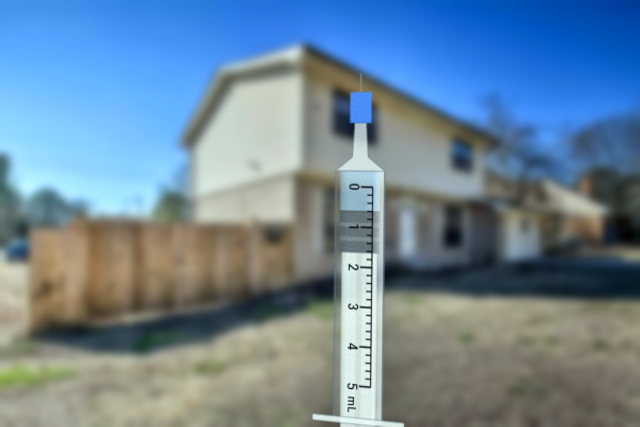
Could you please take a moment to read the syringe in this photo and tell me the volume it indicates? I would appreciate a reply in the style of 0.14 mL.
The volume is 0.6 mL
